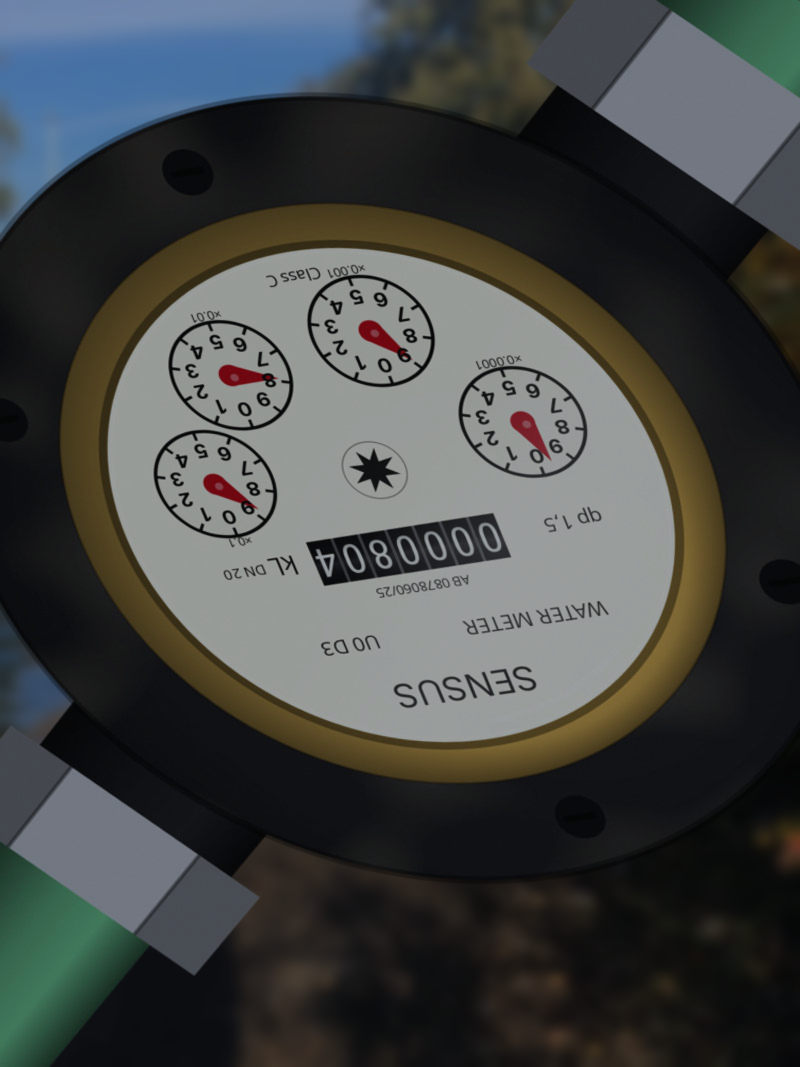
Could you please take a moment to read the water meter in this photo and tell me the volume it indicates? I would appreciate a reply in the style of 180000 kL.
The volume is 804.8789 kL
